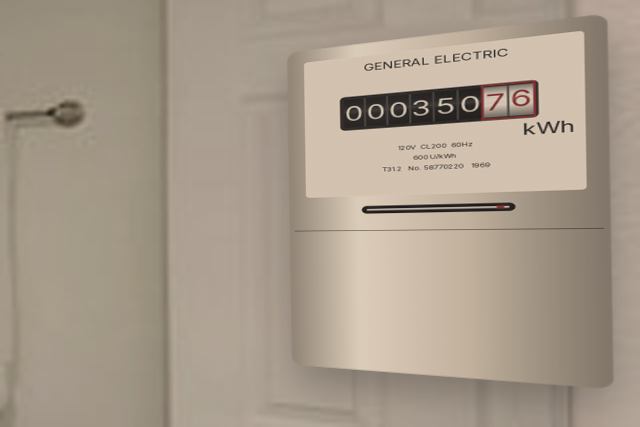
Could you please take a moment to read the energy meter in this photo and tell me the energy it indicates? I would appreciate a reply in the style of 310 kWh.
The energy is 350.76 kWh
